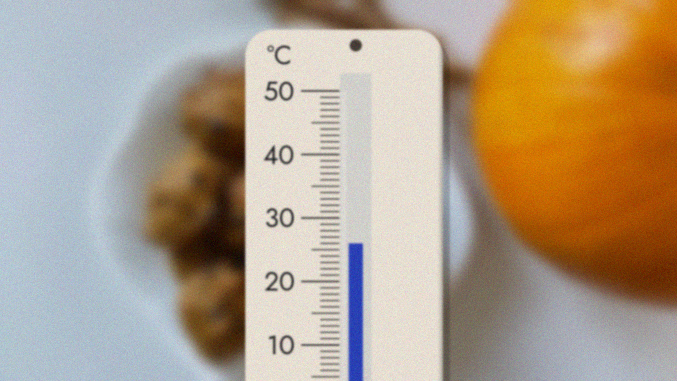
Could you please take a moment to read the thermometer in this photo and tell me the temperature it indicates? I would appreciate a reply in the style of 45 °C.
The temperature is 26 °C
